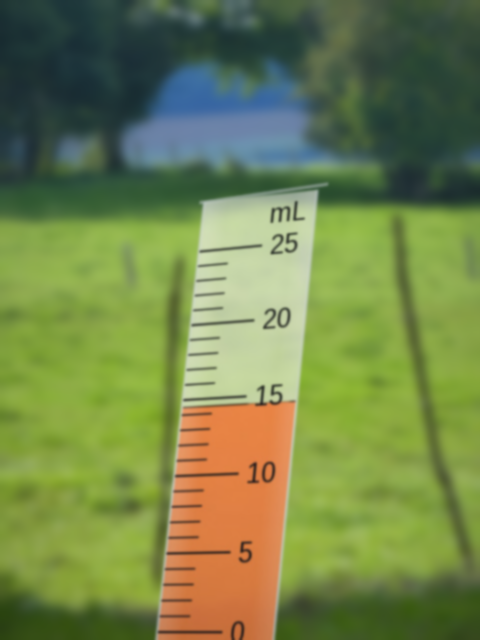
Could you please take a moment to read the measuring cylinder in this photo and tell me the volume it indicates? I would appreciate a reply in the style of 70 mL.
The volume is 14.5 mL
